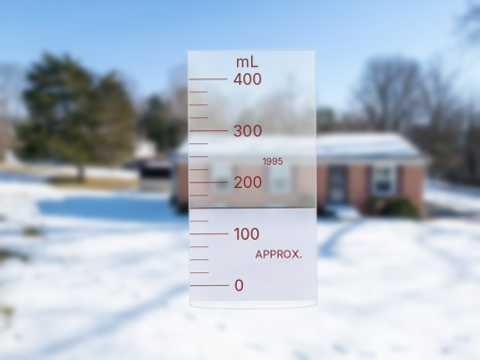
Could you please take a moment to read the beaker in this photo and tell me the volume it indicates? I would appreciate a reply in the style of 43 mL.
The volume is 150 mL
